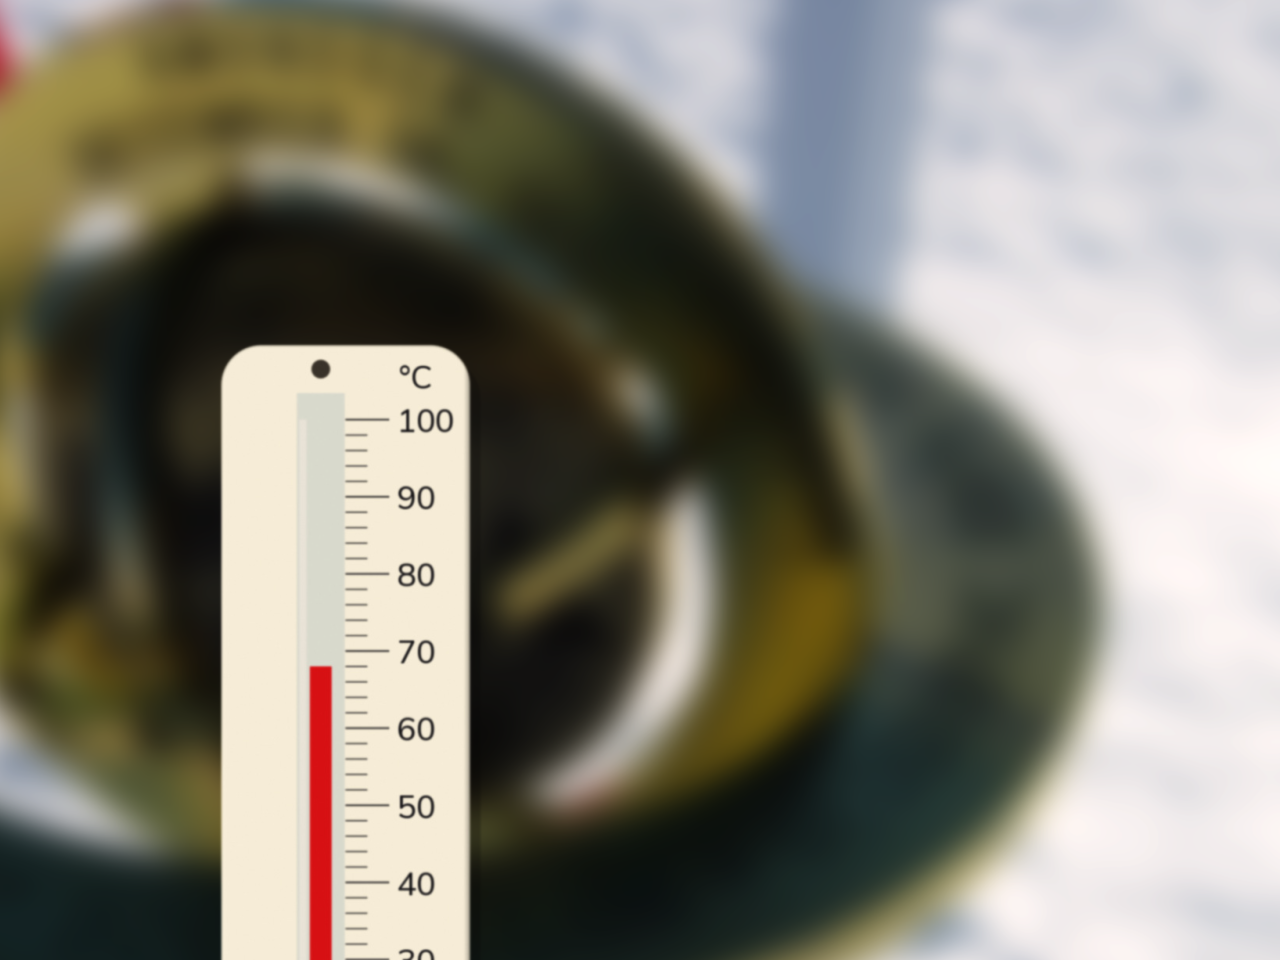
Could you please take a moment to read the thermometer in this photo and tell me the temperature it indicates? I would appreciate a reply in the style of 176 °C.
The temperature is 68 °C
